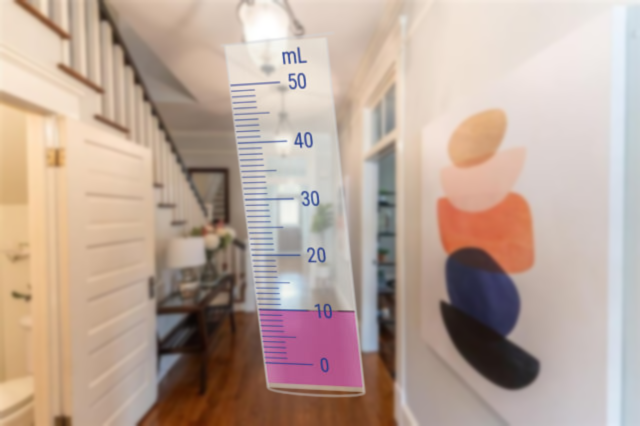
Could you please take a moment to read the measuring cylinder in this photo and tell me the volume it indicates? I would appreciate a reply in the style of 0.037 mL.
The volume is 10 mL
